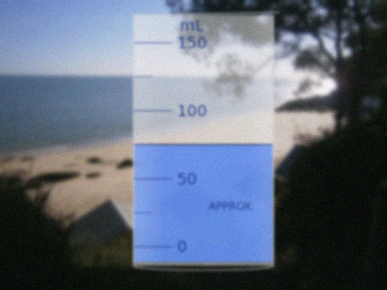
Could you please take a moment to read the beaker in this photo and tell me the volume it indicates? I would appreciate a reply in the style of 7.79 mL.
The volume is 75 mL
